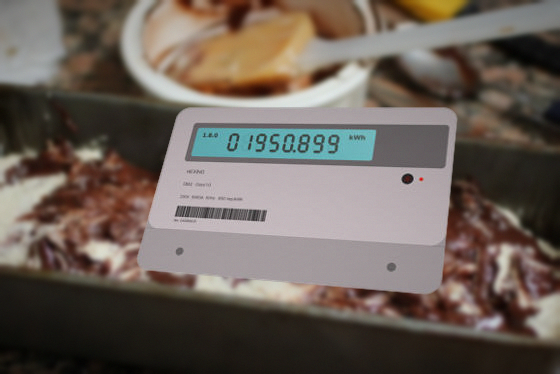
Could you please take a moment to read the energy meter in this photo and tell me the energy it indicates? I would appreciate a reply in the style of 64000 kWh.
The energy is 1950.899 kWh
